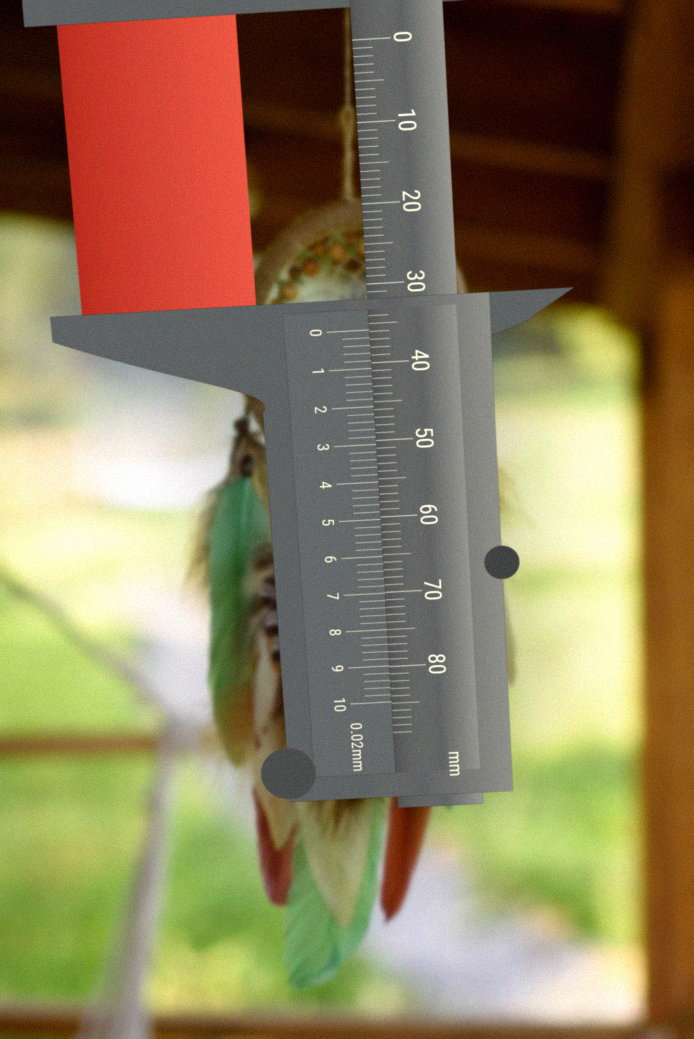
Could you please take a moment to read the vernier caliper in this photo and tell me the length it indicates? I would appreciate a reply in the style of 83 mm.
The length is 35.8 mm
